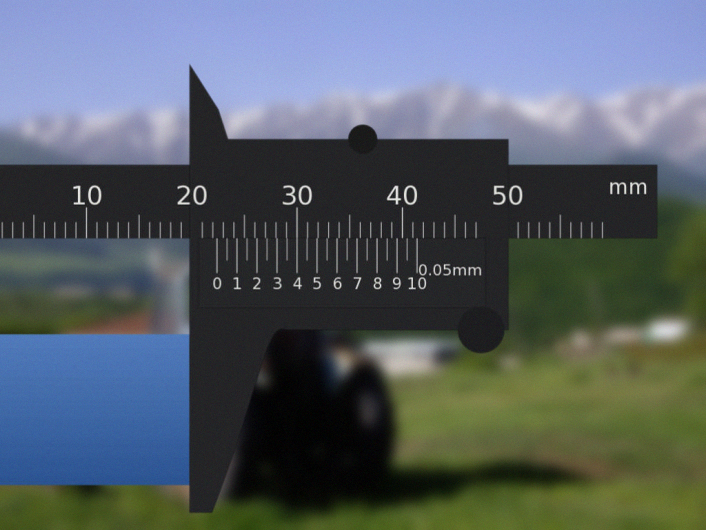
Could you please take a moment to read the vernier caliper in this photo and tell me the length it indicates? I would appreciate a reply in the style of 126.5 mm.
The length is 22.4 mm
